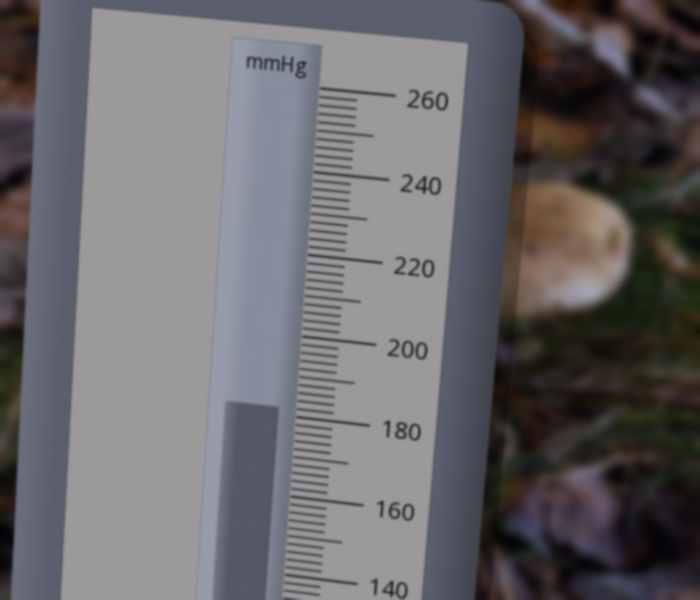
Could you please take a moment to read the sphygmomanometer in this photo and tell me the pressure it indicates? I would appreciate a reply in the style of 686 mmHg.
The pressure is 182 mmHg
